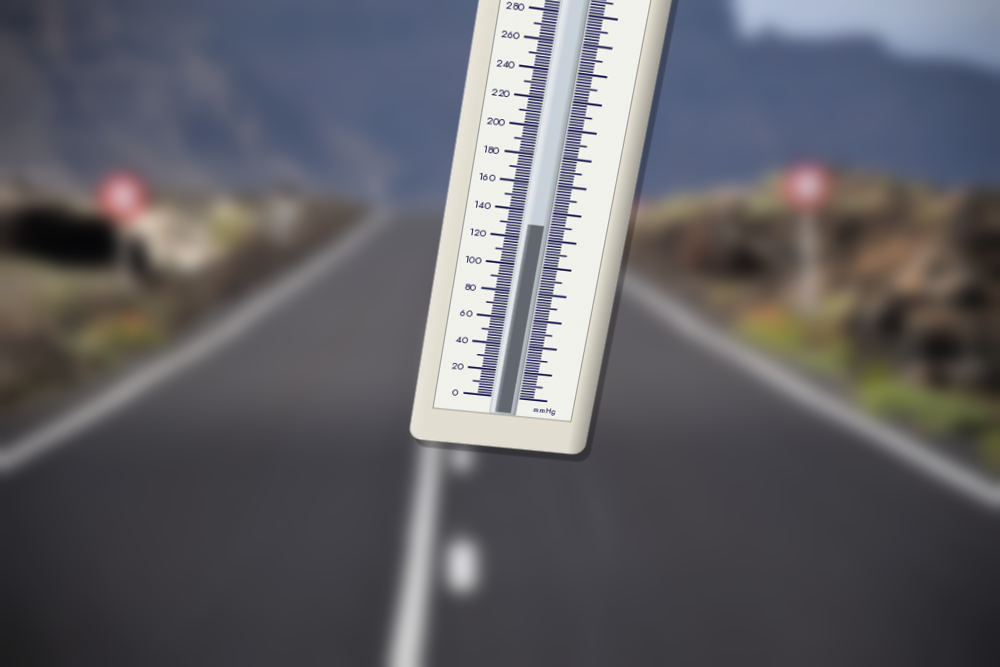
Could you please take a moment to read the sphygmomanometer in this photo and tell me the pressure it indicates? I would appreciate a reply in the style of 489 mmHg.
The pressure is 130 mmHg
